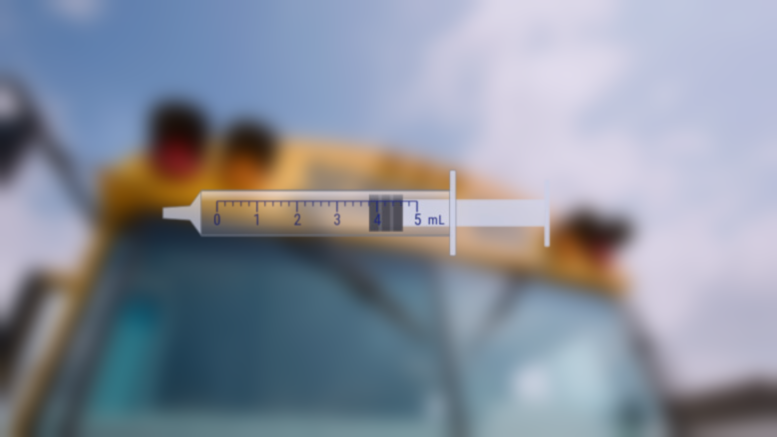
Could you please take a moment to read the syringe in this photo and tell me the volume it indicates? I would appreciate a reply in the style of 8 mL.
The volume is 3.8 mL
